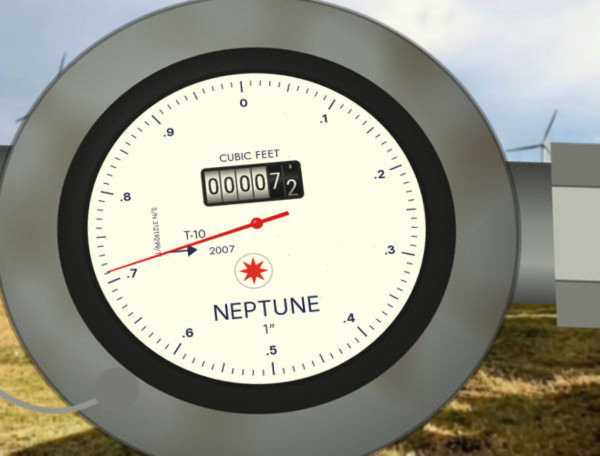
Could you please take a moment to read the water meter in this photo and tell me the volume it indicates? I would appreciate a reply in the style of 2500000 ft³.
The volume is 71.71 ft³
